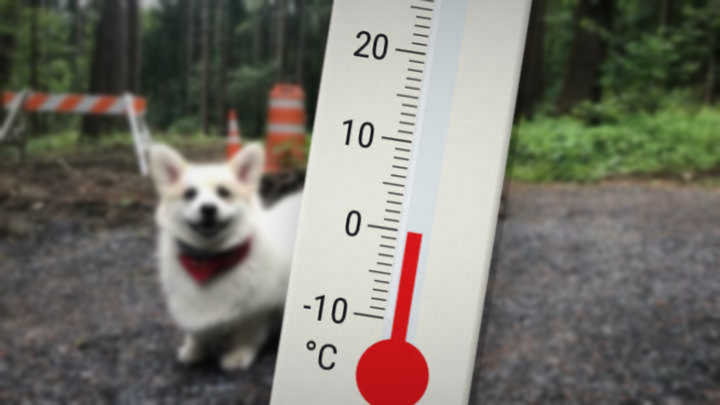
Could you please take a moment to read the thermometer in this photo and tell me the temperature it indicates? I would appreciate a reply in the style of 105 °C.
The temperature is 0 °C
